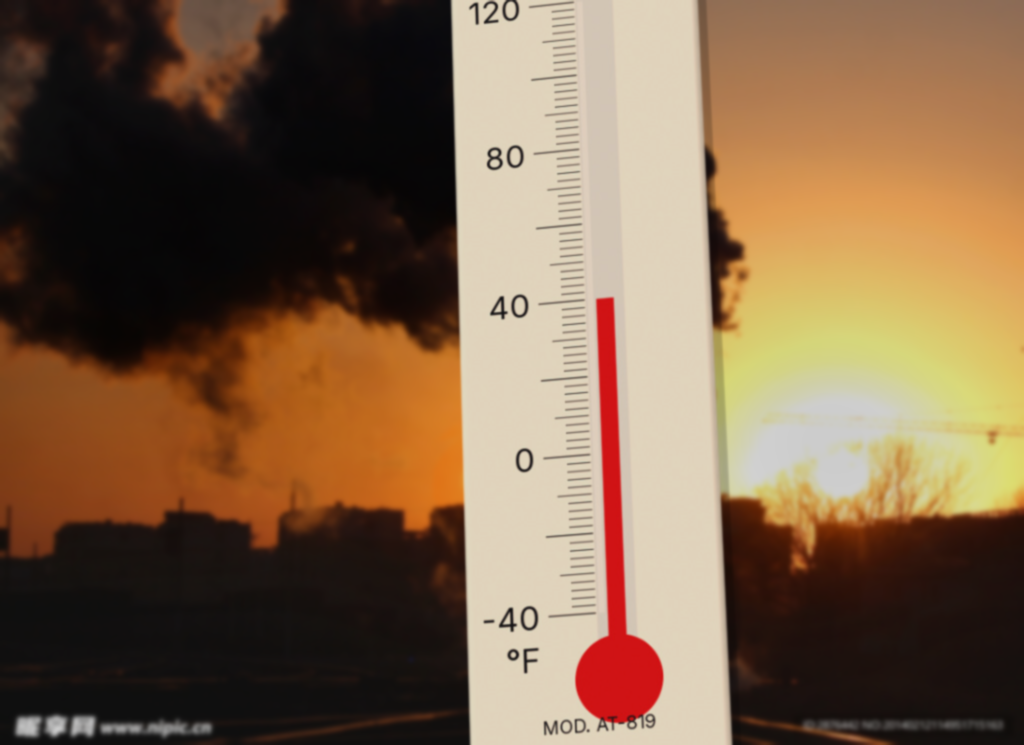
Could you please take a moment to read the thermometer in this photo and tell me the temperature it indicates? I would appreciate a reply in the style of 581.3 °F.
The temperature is 40 °F
